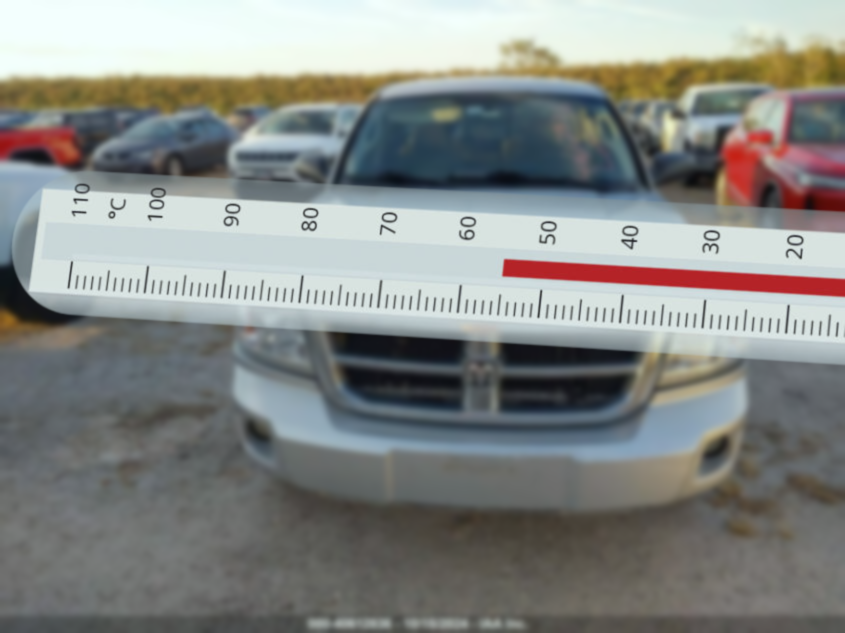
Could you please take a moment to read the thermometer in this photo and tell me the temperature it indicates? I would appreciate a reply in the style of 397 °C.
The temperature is 55 °C
